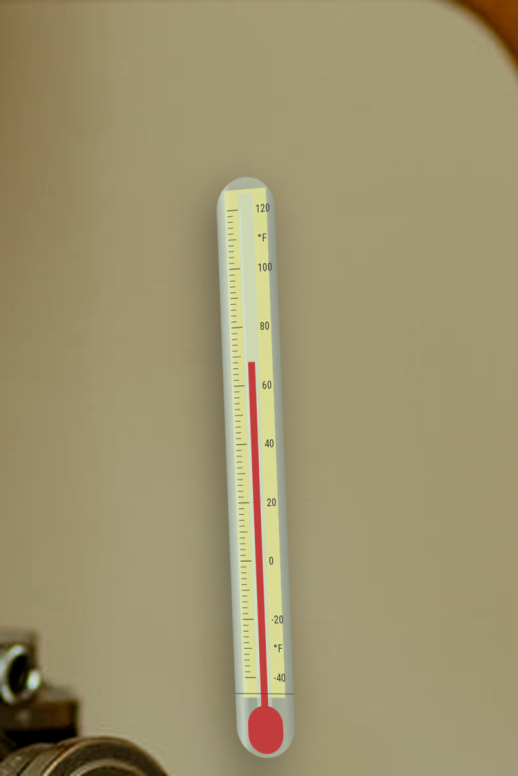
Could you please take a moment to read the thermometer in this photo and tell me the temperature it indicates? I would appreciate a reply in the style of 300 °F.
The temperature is 68 °F
